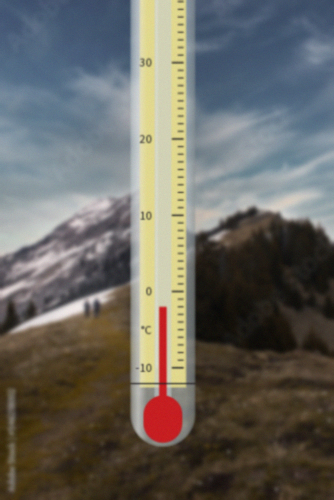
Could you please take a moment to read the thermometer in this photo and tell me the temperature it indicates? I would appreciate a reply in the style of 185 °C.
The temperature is -2 °C
